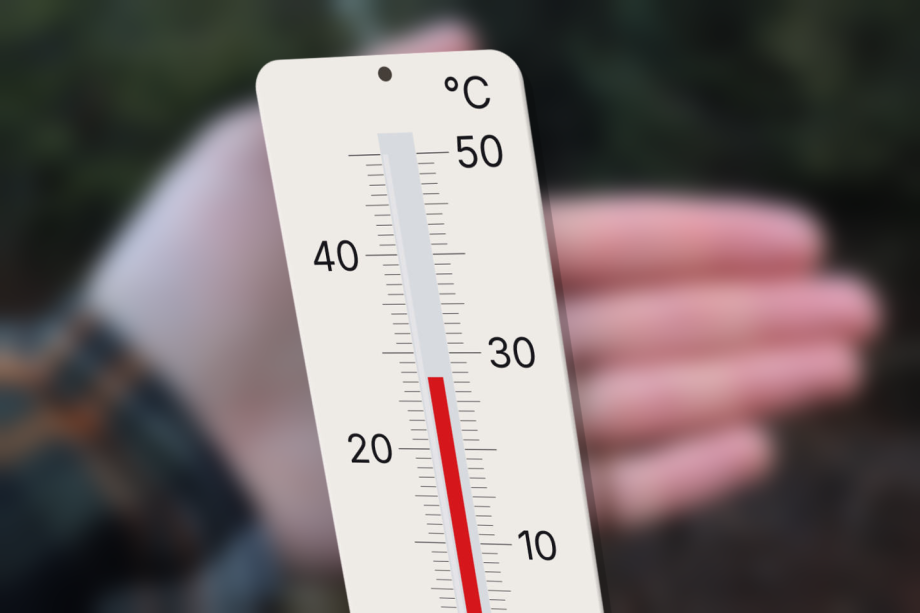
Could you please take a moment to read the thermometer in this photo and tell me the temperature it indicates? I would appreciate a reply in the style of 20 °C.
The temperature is 27.5 °C
